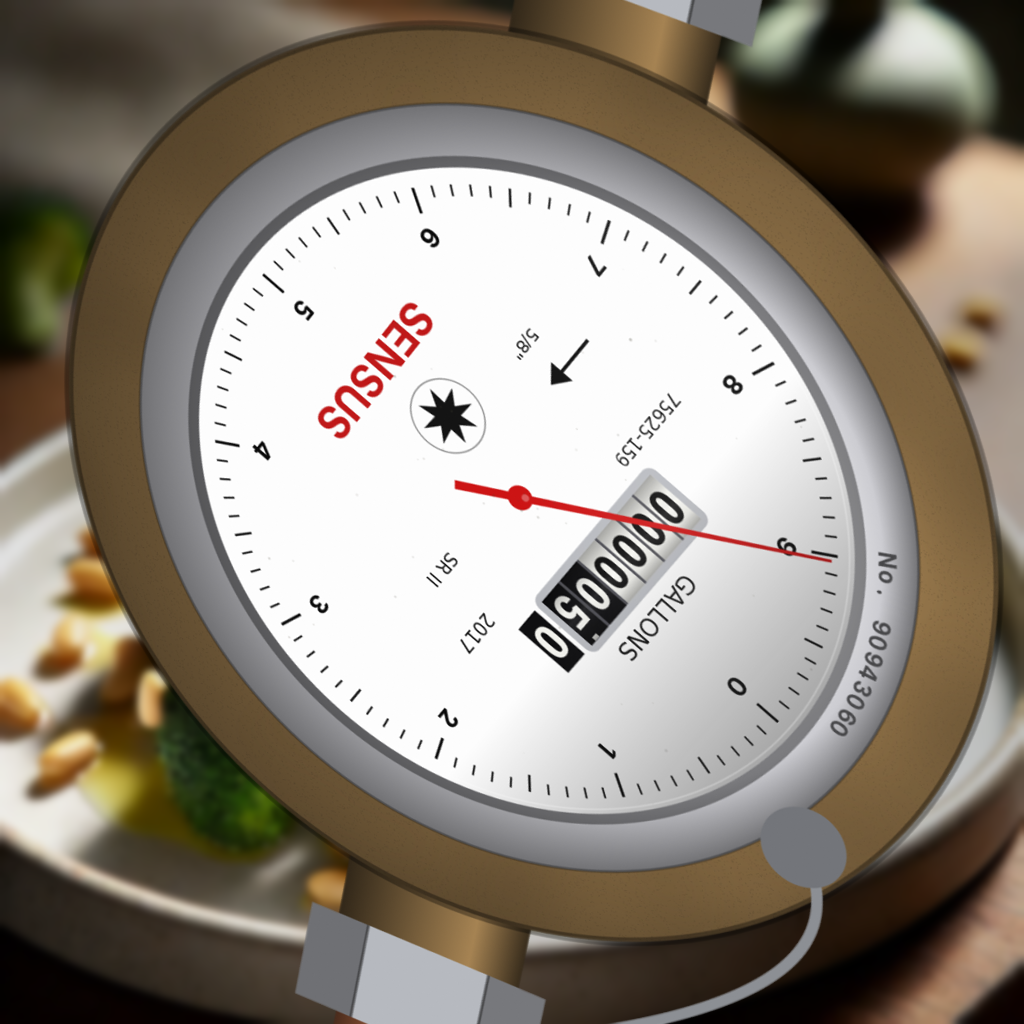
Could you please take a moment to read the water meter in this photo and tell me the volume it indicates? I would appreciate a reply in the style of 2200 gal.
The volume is 49.0 gal
